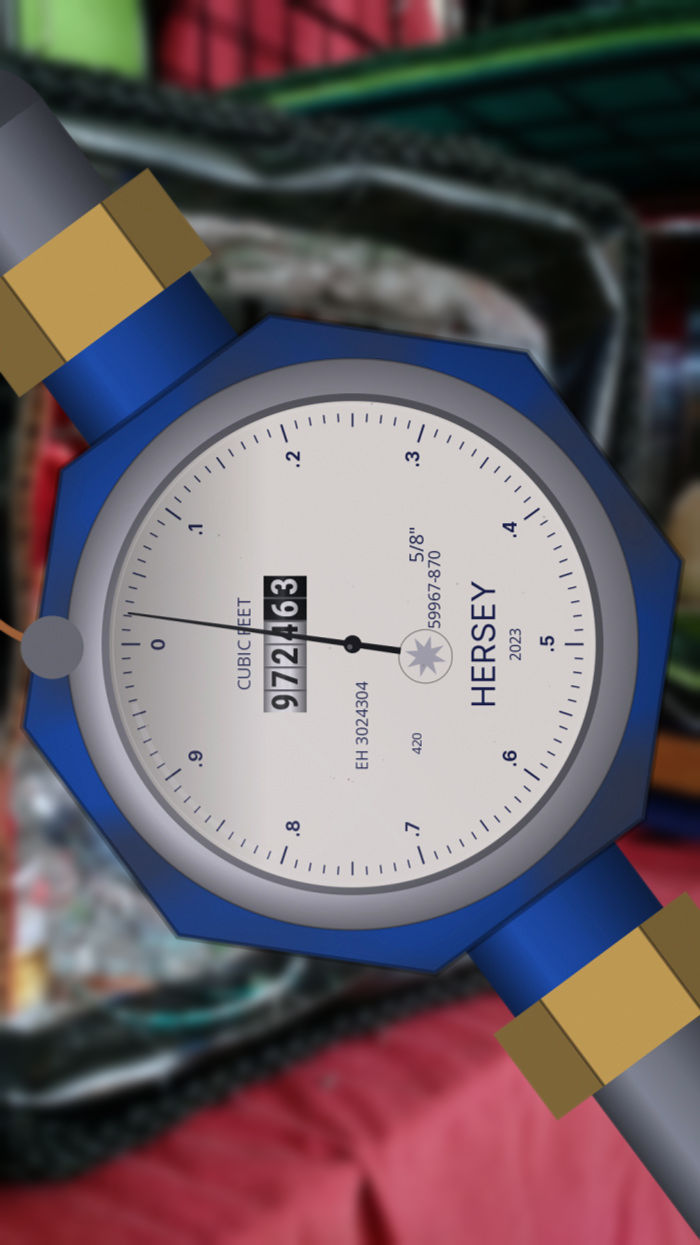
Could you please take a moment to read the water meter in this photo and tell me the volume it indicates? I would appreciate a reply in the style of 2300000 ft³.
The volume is 972463.02 ft³
